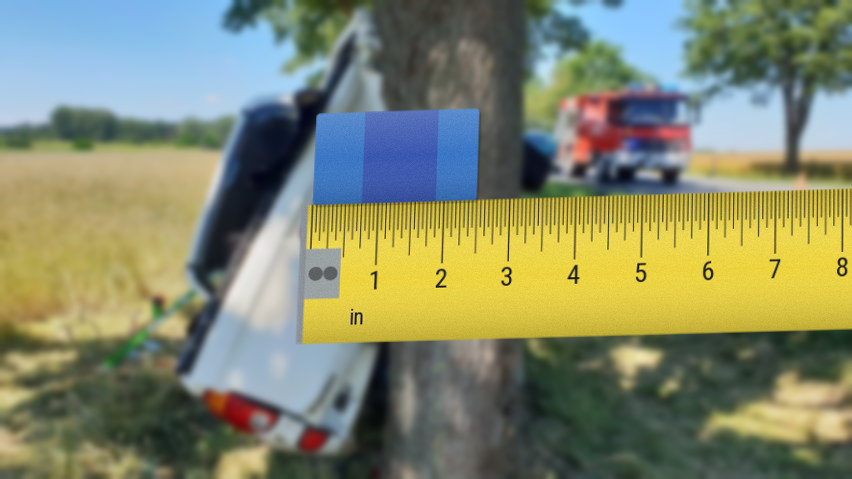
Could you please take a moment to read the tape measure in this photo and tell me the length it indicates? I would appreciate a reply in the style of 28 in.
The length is 2.5 in
